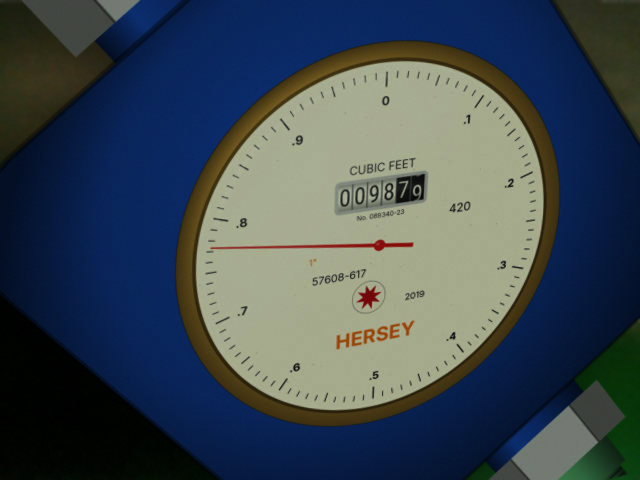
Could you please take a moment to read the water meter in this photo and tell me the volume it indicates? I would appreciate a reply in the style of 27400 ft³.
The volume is 9878.77 ft³
